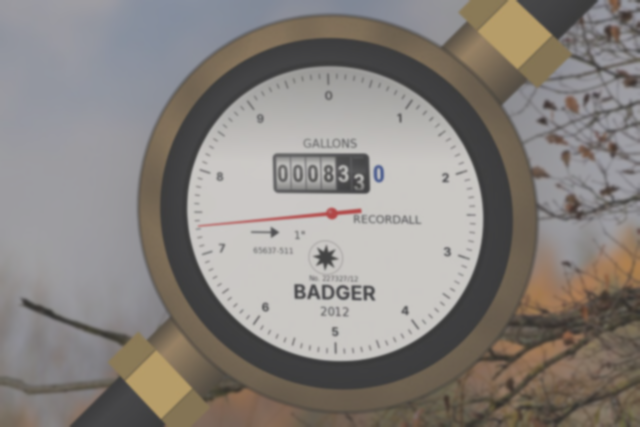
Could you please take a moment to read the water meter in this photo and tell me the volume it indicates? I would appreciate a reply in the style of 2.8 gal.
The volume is 8327.3 gal
